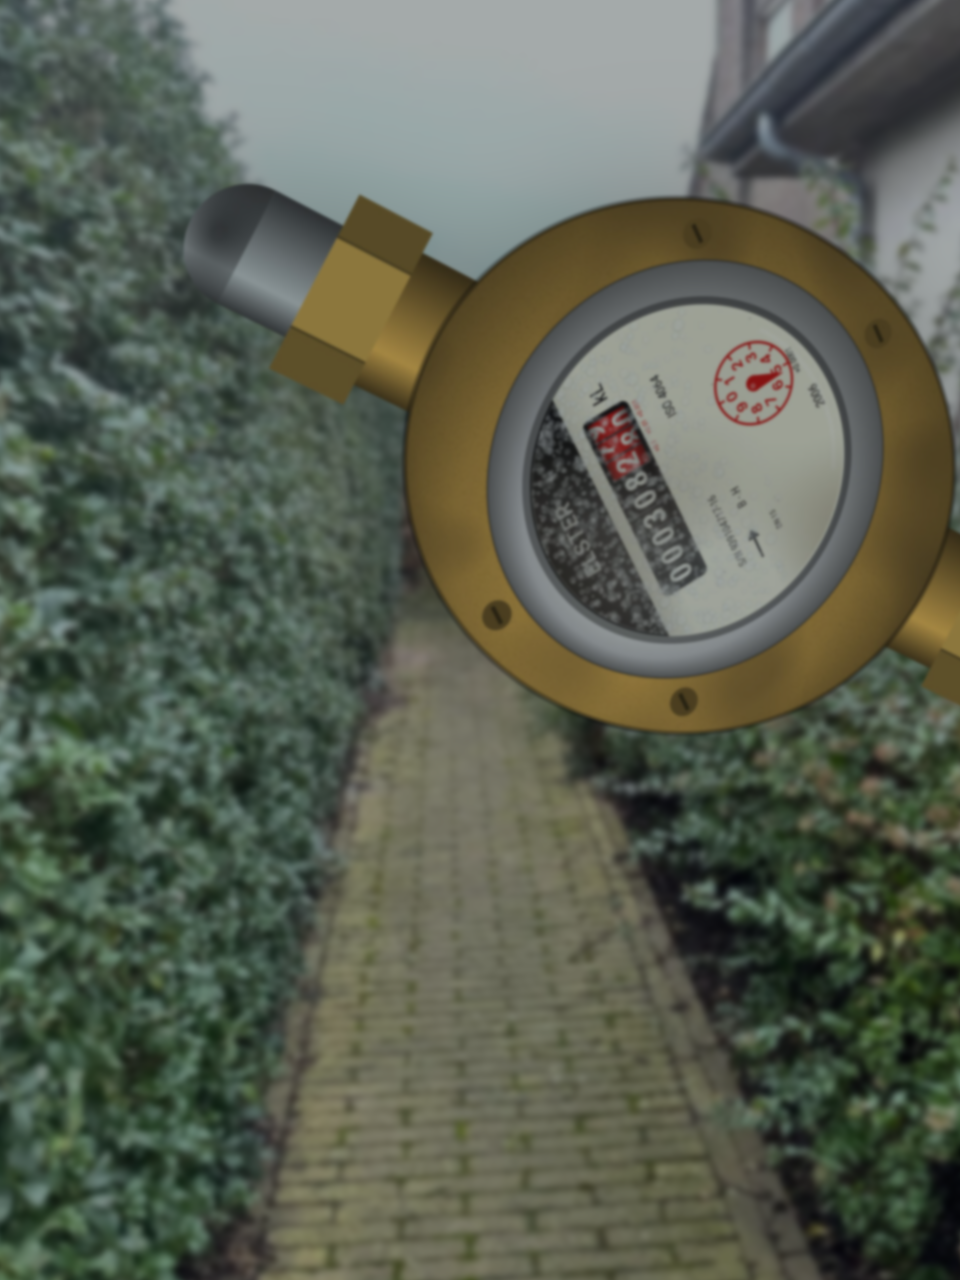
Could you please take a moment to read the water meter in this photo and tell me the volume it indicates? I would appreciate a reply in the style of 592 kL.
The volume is 308.2795 kL
